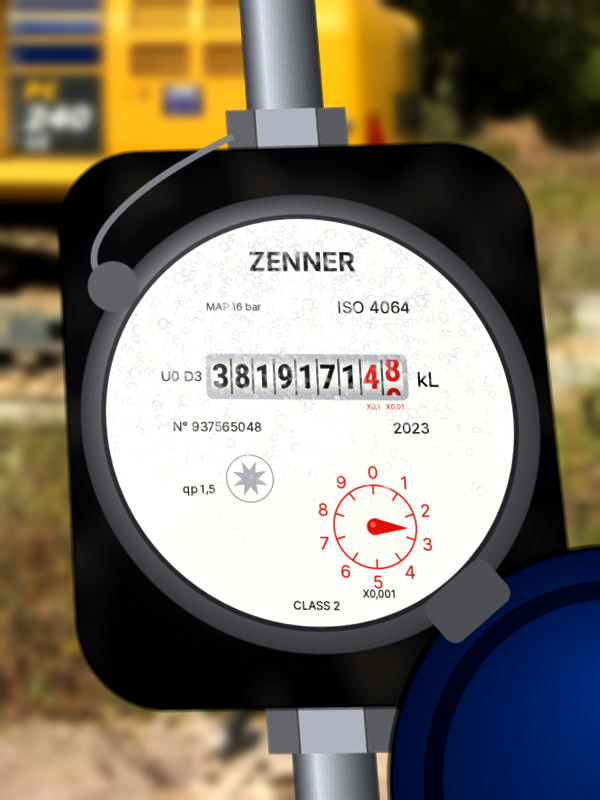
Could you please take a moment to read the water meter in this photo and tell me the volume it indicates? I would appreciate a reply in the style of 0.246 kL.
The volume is 3819171.482 kL
